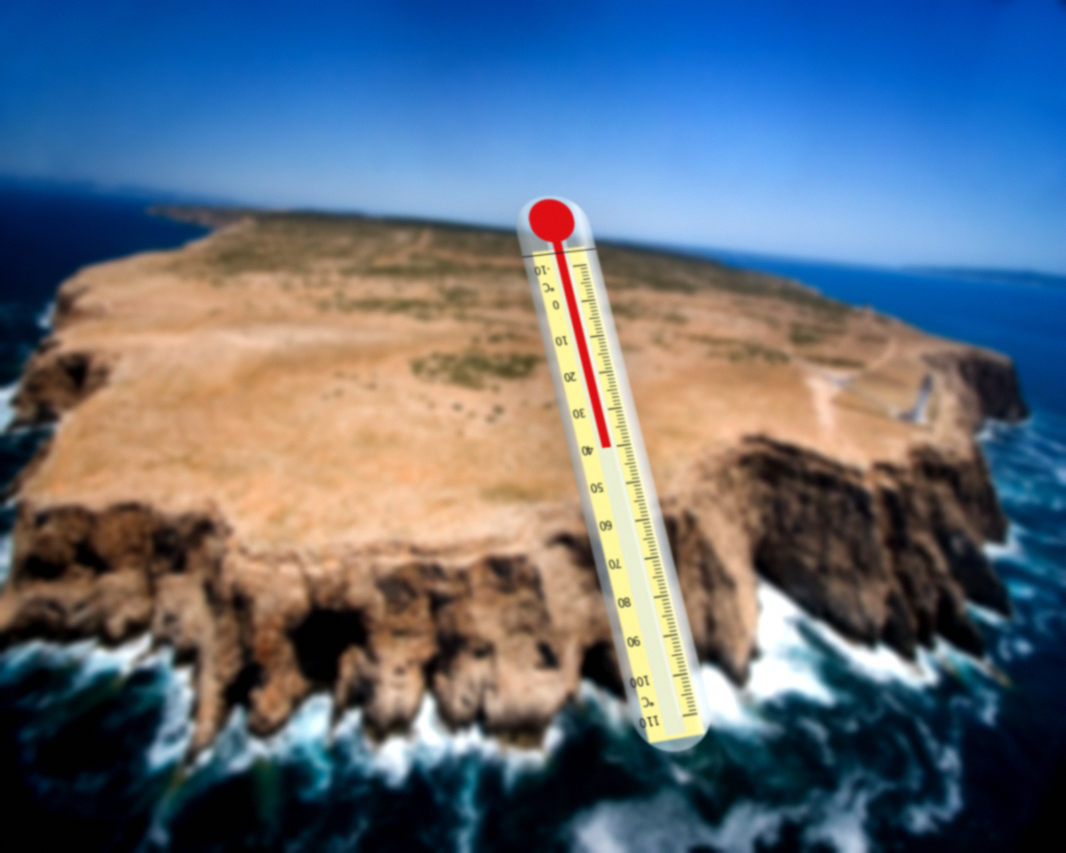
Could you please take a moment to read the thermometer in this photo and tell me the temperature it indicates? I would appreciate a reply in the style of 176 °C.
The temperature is 40 °C
